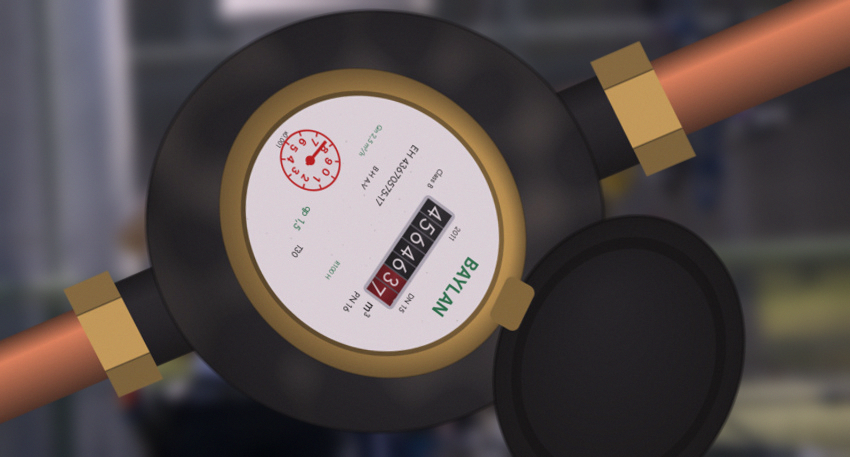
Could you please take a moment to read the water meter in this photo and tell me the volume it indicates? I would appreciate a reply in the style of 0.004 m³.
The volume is 45646.367 m³
